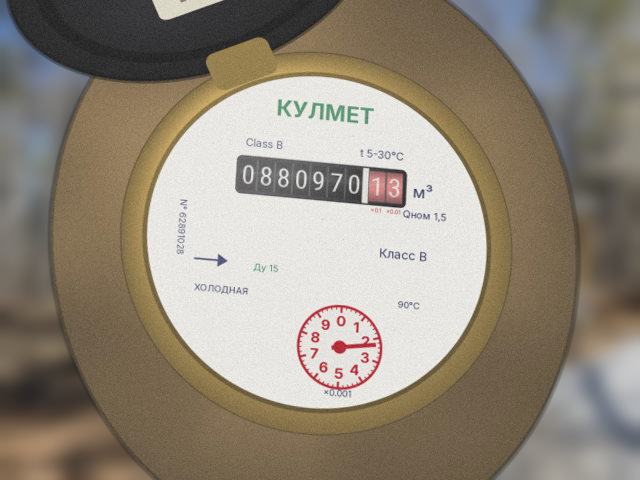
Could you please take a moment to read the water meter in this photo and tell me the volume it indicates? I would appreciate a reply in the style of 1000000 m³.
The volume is 880970.132 m³
